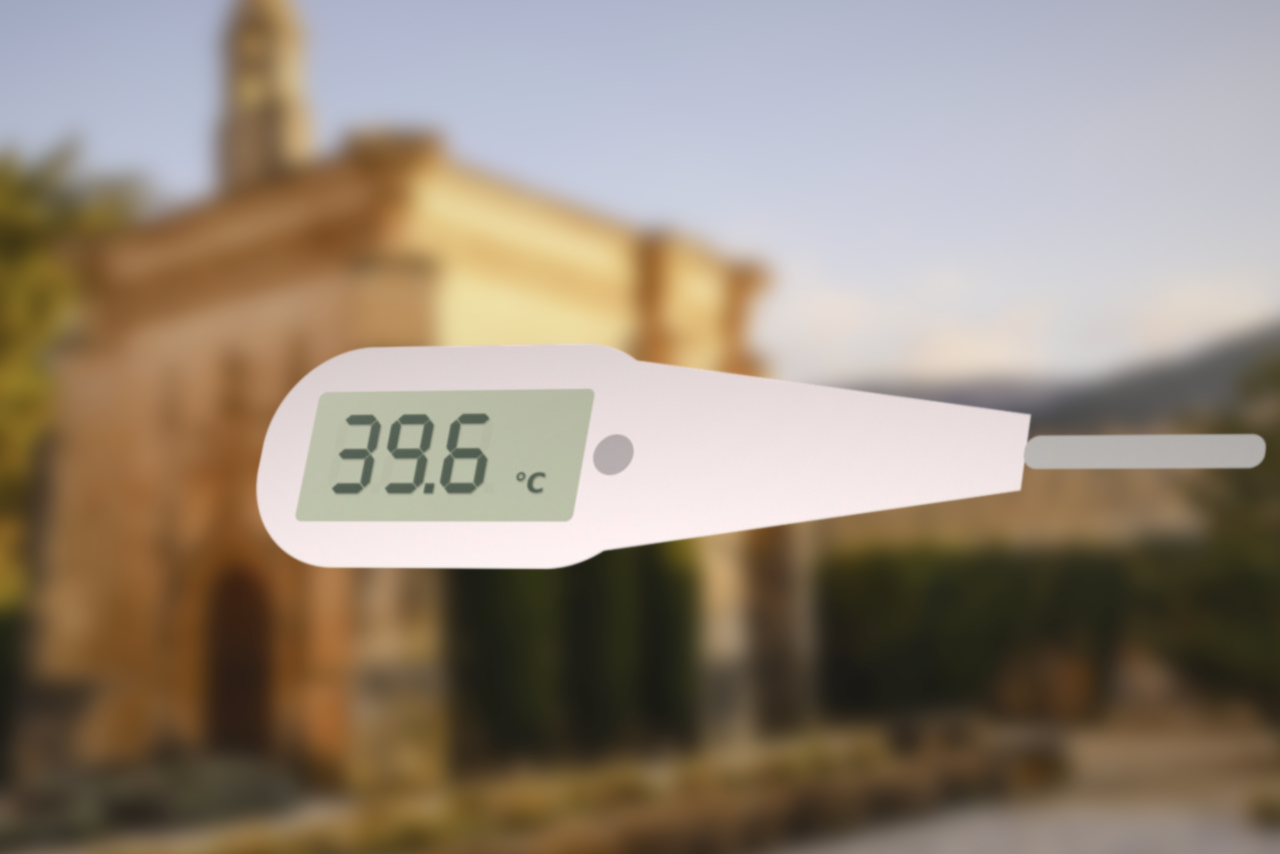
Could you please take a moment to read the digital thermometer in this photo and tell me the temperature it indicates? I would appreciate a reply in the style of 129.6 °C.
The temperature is 39.6 °C
